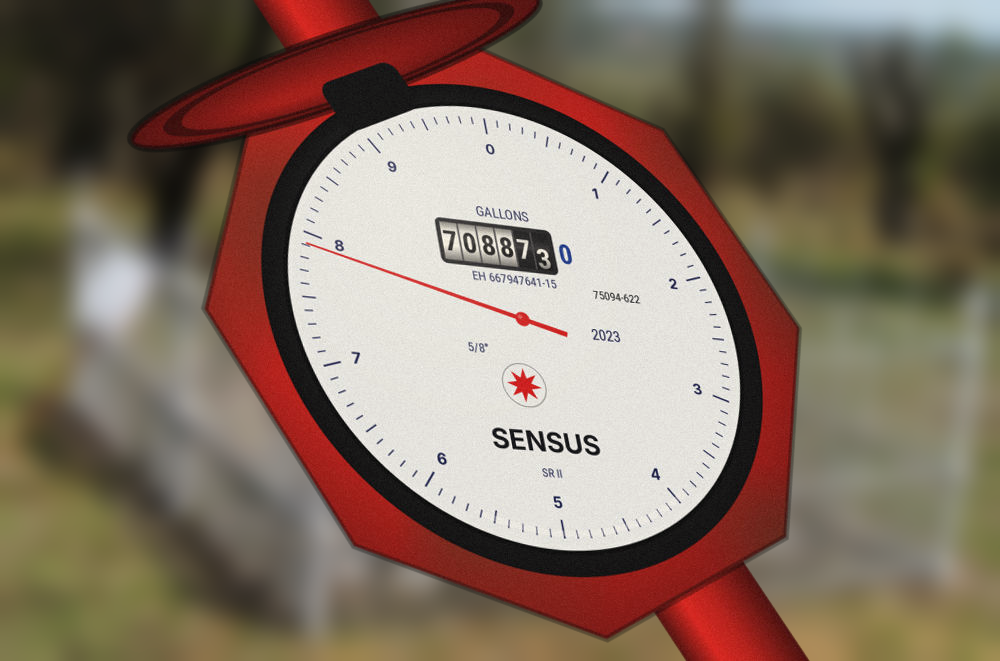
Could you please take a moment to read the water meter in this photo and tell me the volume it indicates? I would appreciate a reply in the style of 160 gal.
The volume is 7088727.9 gal
